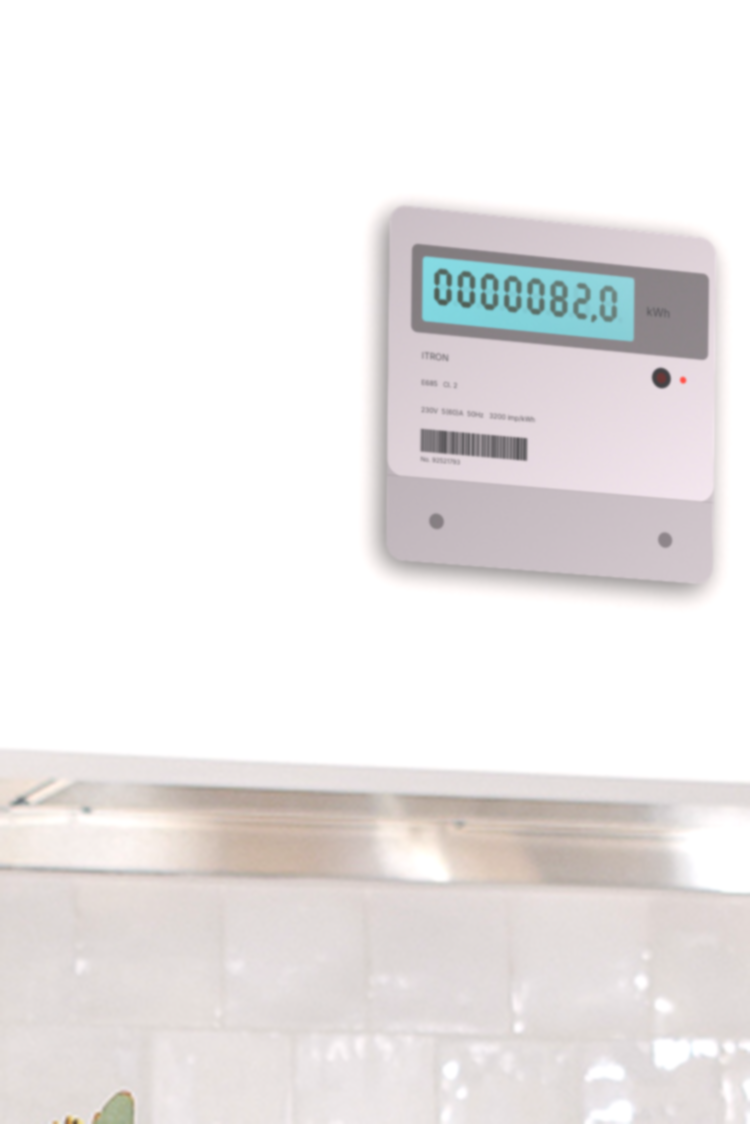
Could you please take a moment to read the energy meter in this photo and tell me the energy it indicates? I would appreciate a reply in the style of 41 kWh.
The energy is 82.0 kWh
